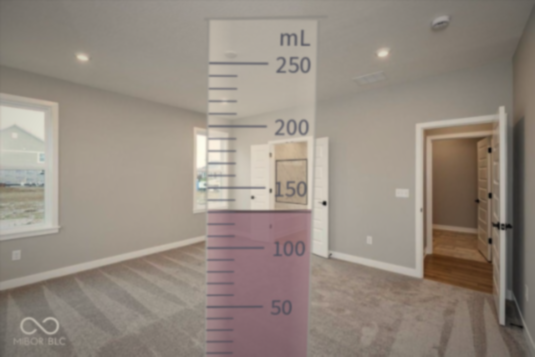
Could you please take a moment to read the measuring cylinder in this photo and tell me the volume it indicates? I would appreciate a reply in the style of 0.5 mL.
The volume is 130 mL
